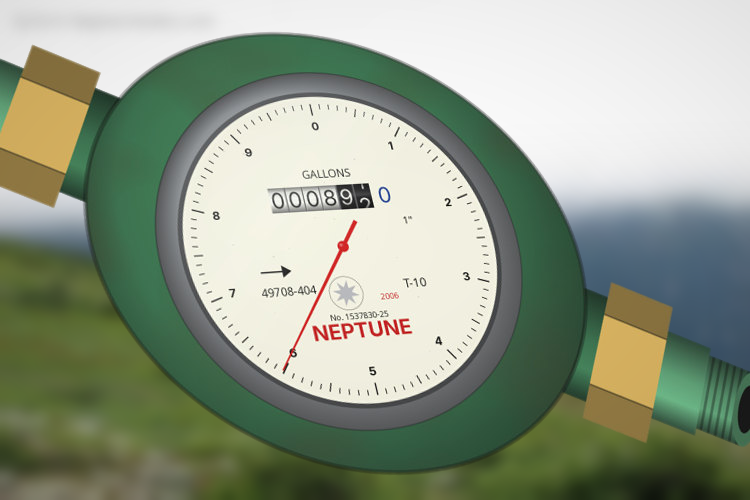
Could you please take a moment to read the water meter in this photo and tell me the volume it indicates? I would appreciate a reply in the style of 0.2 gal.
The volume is 8916.0 gal
